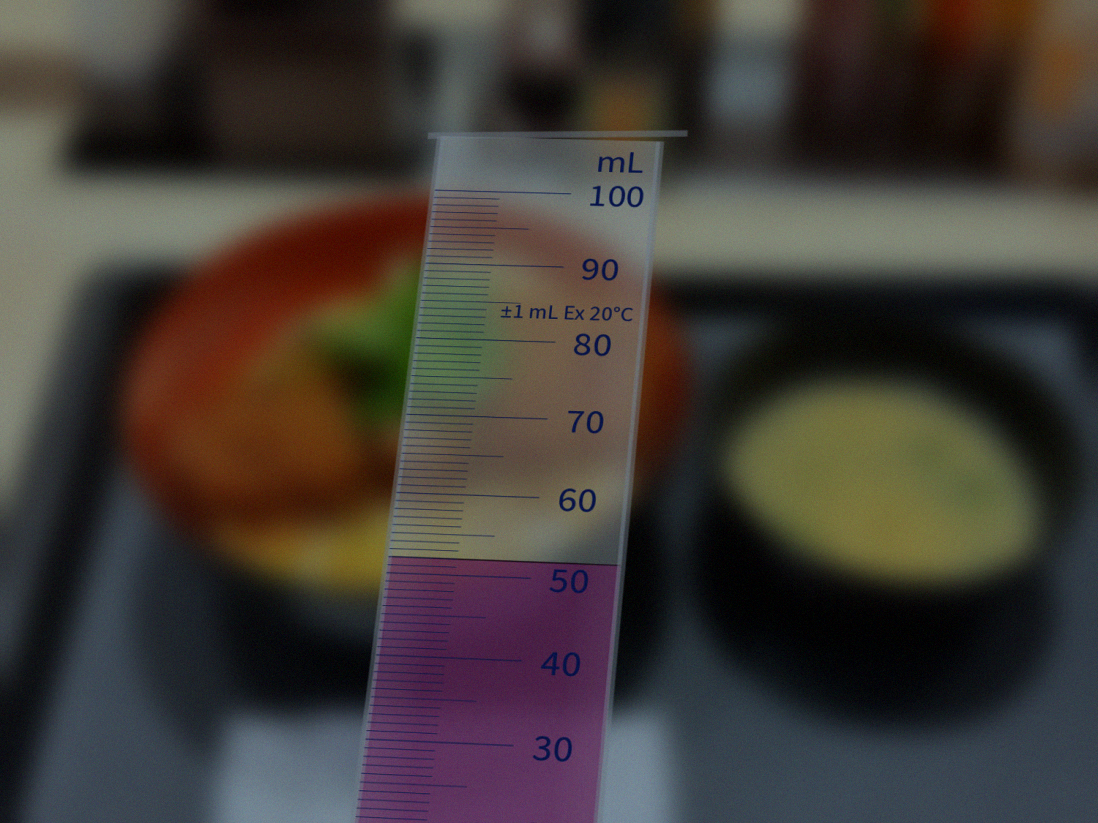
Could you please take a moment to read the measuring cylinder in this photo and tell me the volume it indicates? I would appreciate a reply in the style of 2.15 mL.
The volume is 52 mL
